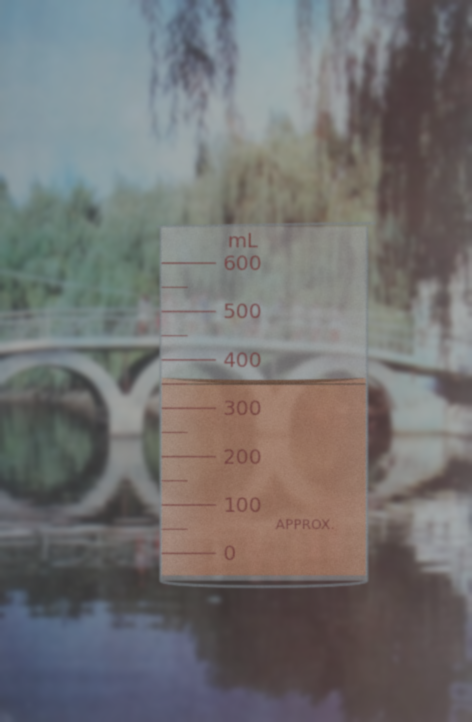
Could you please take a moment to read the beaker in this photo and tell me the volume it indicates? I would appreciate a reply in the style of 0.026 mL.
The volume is 350 mL
